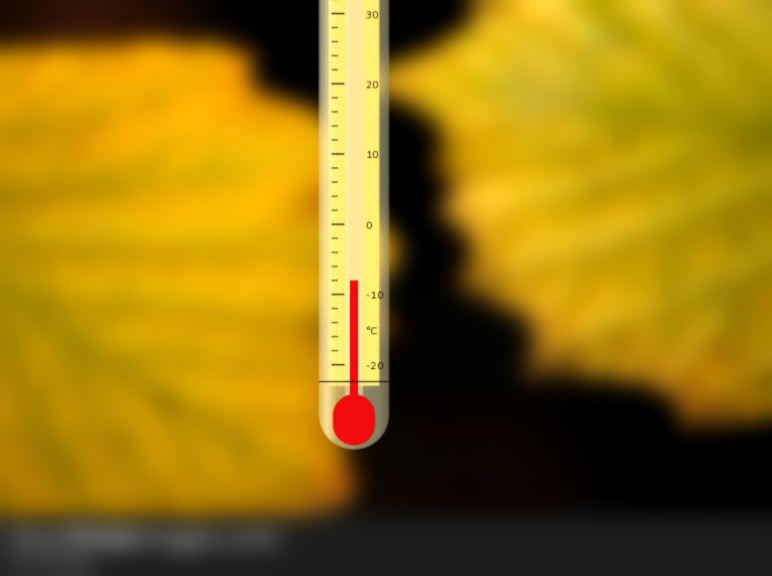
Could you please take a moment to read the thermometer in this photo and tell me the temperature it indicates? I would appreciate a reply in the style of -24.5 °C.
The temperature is -8 °C
